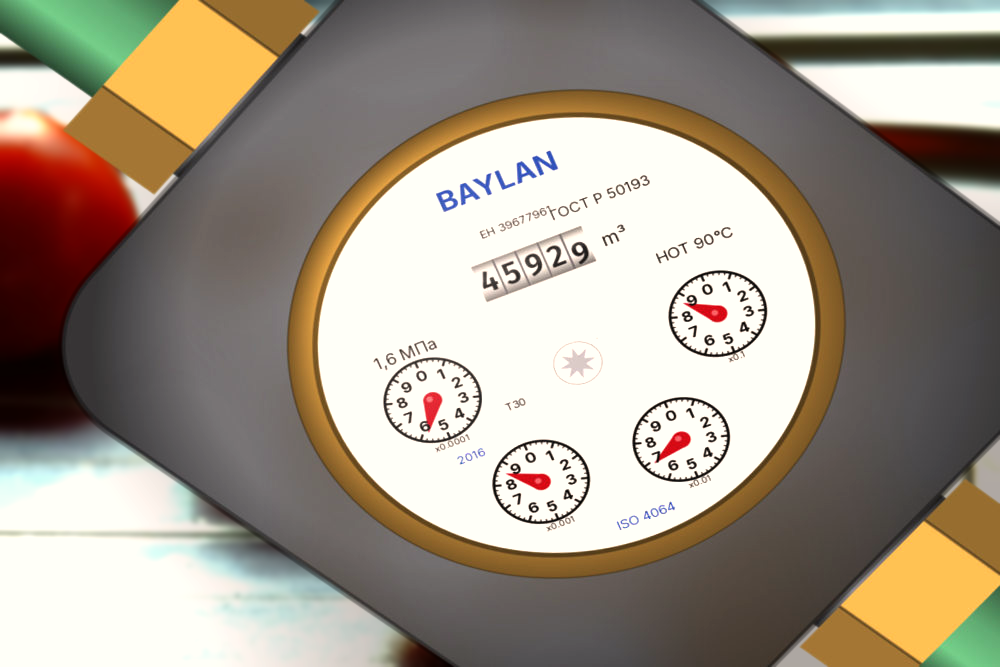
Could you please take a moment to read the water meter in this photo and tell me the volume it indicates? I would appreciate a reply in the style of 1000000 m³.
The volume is 45928.8685 m³
